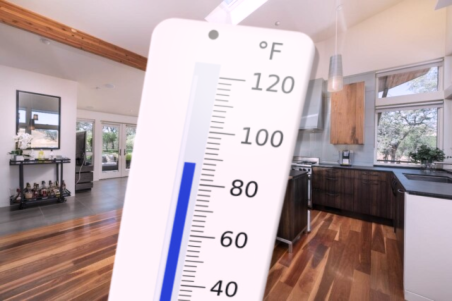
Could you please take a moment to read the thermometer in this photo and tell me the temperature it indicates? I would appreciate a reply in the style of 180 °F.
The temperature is 88 °F
